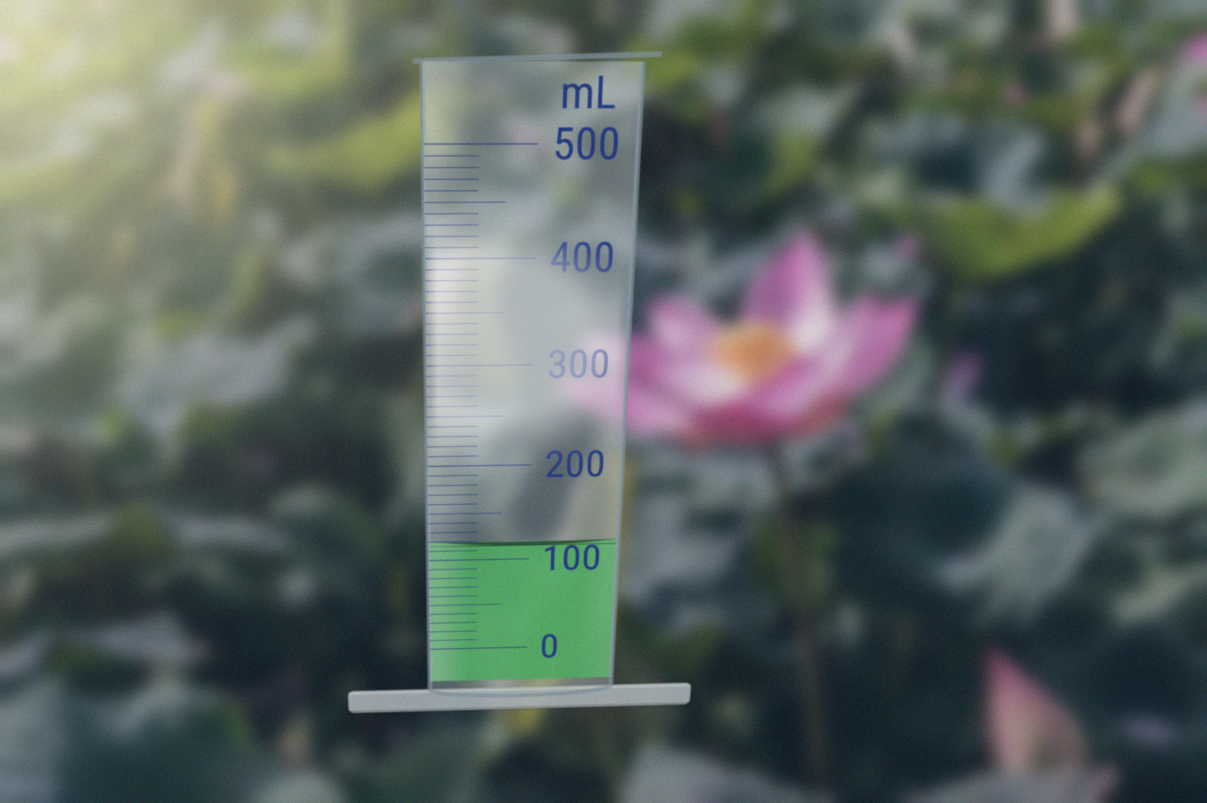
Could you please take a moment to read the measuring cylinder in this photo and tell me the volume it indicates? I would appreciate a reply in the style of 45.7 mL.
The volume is 115 mL
